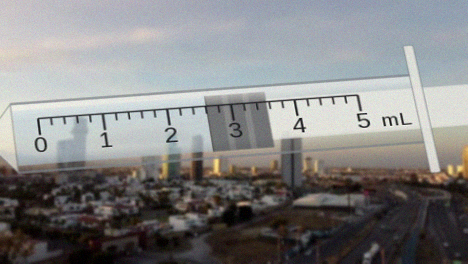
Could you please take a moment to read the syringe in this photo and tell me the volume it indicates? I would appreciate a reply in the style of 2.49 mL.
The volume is 2.6 mL
